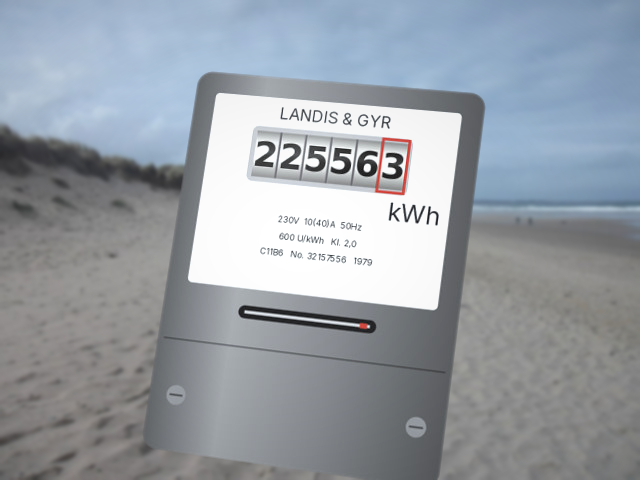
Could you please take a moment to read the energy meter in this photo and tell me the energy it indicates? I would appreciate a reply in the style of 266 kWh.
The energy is 22556.3 kWh
